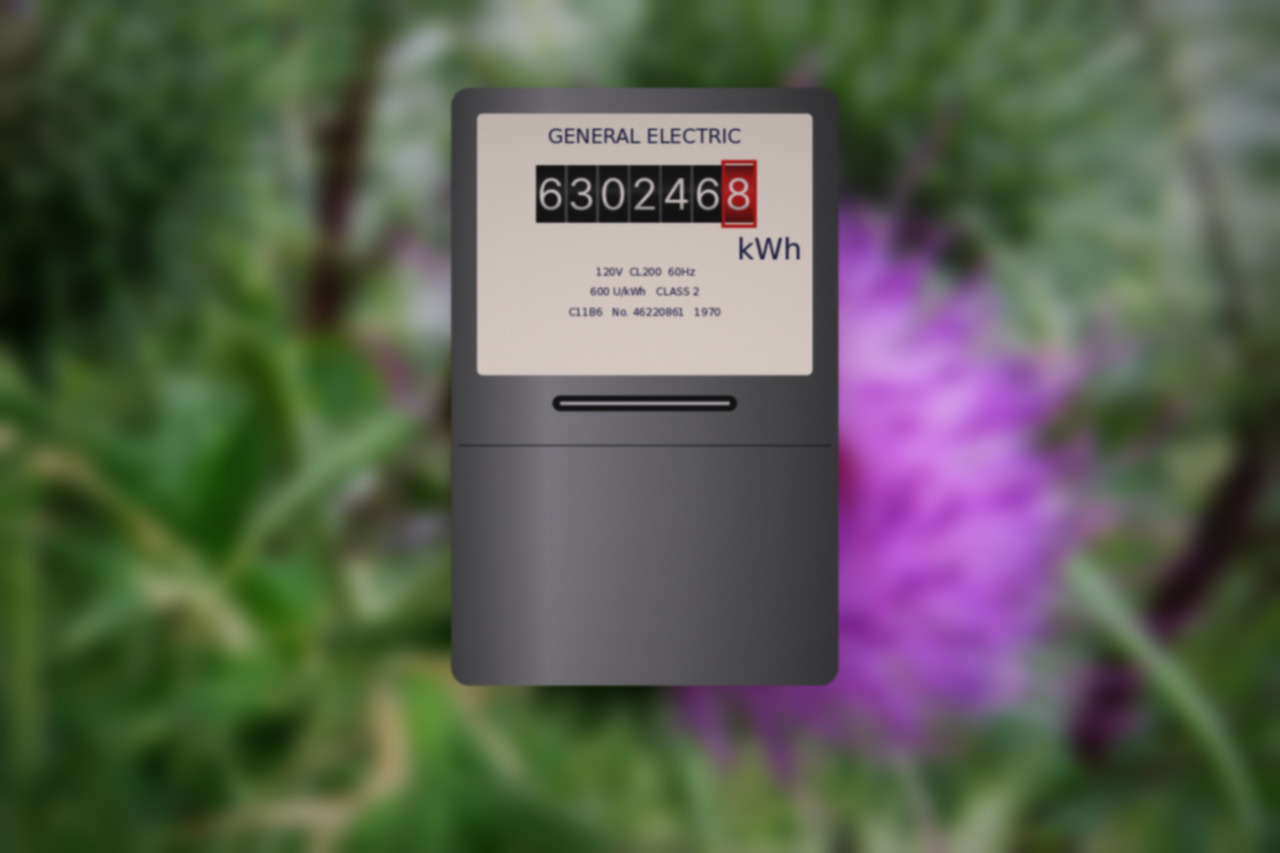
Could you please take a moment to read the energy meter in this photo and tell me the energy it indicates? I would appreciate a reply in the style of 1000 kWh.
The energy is 630246.8 kWh
